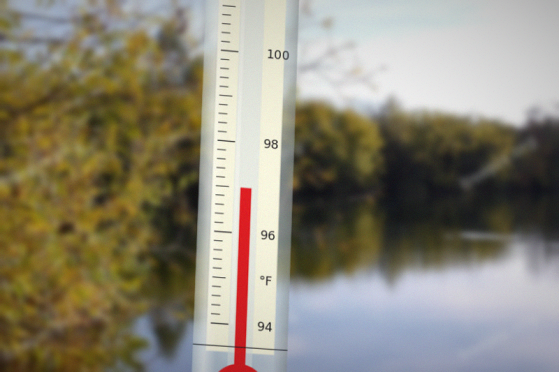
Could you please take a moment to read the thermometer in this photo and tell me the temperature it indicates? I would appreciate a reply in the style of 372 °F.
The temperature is 97 °F
